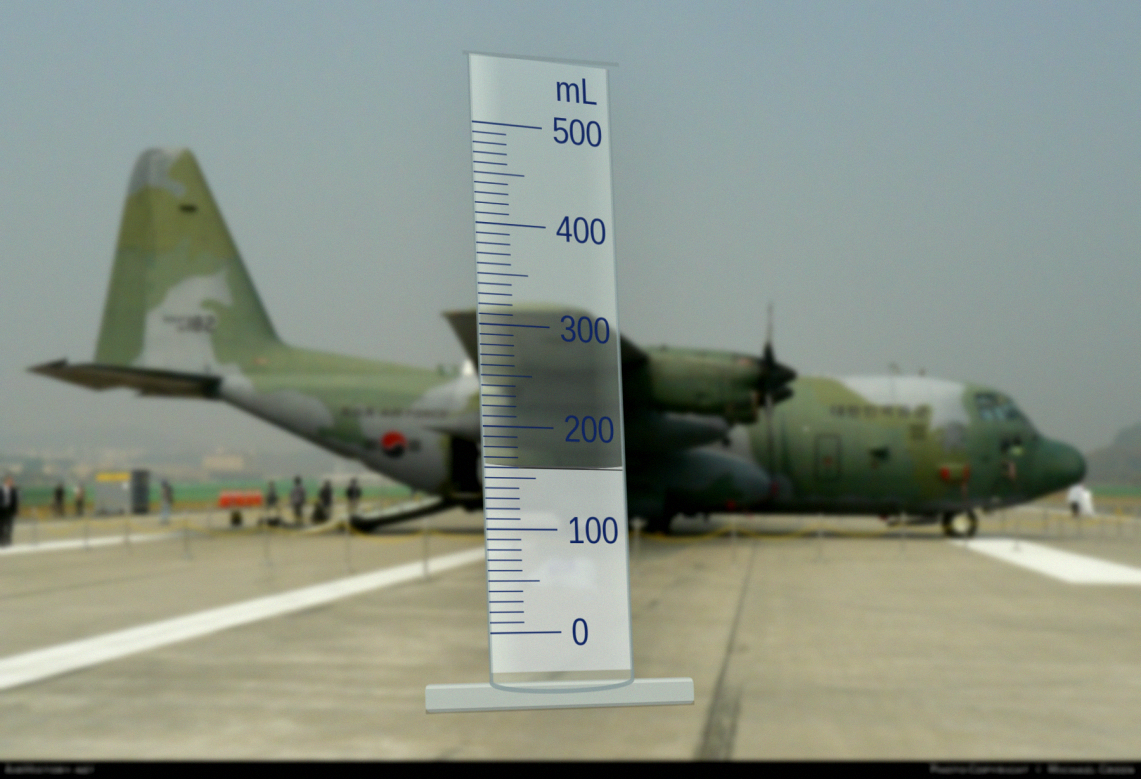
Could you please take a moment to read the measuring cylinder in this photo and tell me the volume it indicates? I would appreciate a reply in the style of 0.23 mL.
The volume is 160 mL
